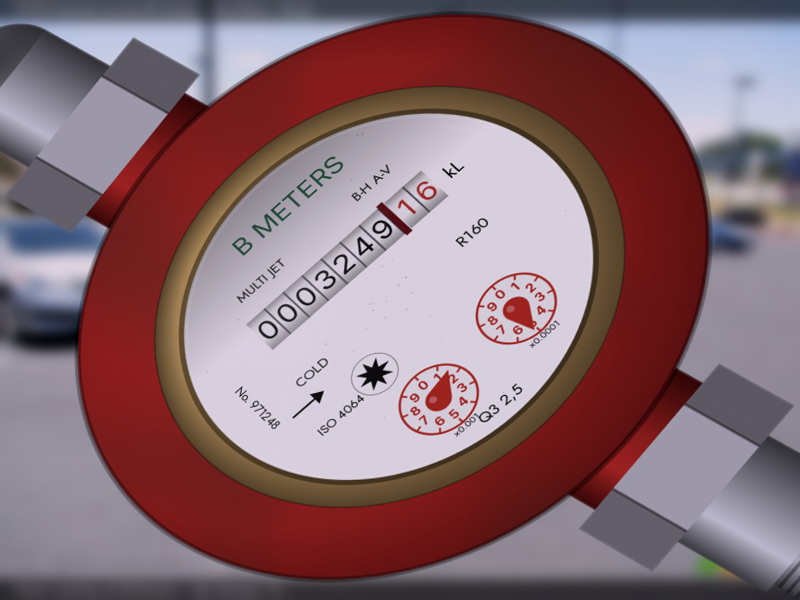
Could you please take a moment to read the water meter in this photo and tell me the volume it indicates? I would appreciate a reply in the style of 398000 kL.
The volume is 3249.1615 kL
